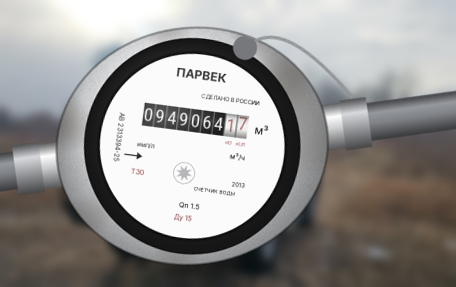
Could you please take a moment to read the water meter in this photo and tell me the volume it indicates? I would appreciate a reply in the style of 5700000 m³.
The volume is 949064.17 m³
